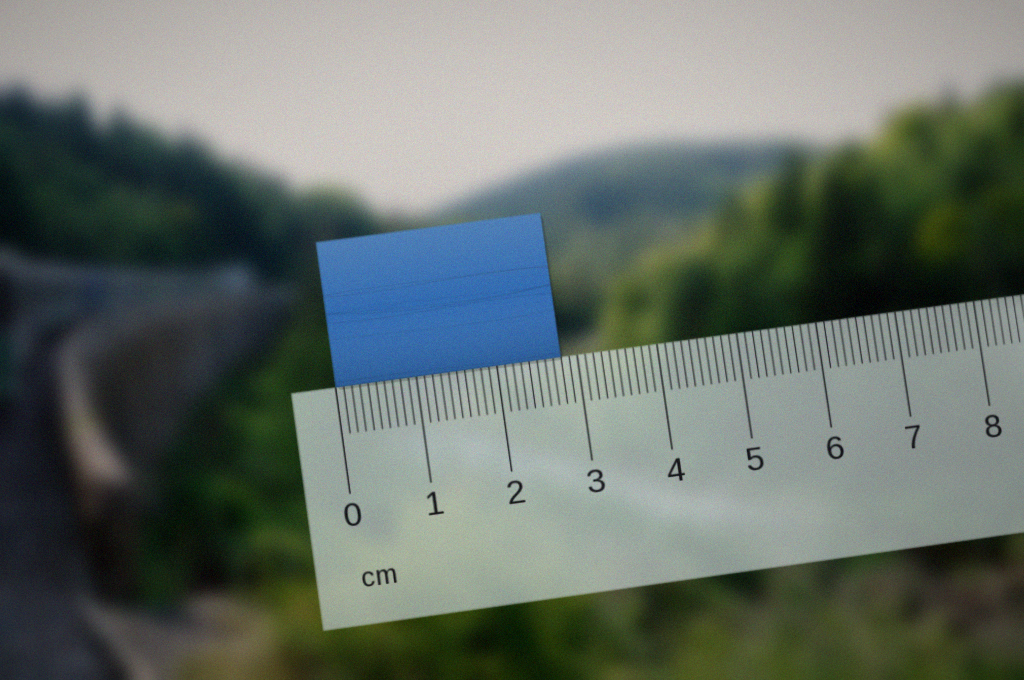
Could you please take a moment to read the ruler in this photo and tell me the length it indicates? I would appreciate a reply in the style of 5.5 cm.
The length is 2.8 cm
